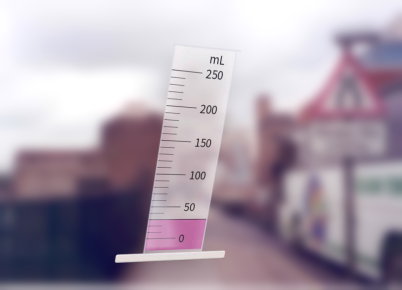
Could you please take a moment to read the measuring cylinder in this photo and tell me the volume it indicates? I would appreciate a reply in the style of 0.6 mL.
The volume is 30 mL
